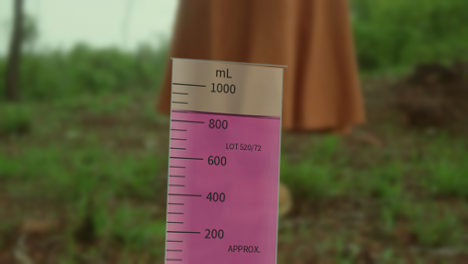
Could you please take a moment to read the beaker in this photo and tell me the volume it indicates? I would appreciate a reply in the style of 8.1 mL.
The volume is 850 mL
